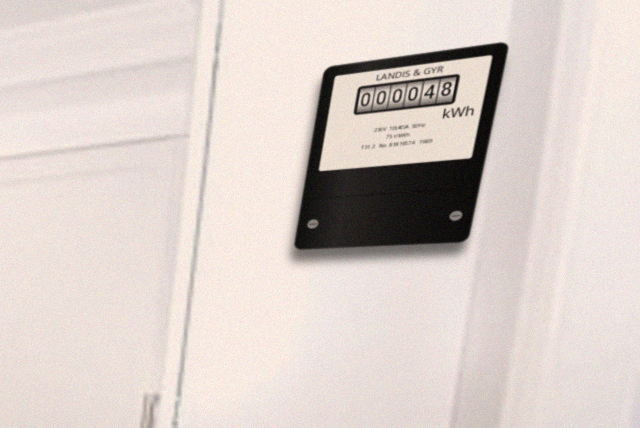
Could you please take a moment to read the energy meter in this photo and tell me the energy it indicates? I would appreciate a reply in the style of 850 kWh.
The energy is 48 kWh
